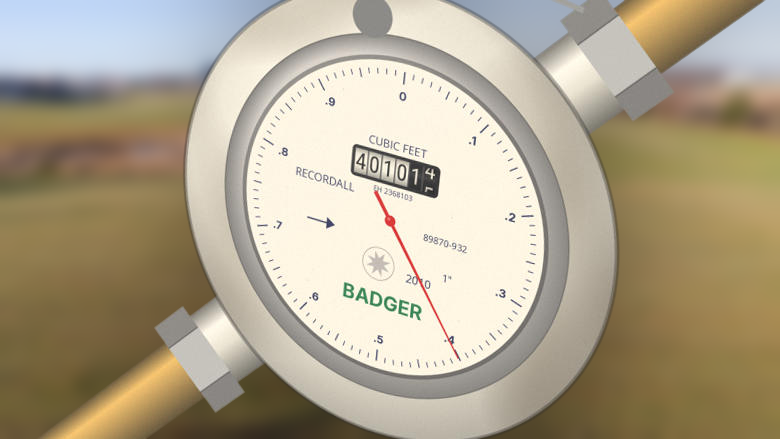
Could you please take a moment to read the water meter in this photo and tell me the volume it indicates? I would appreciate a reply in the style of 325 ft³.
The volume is 401014.40 ft³
